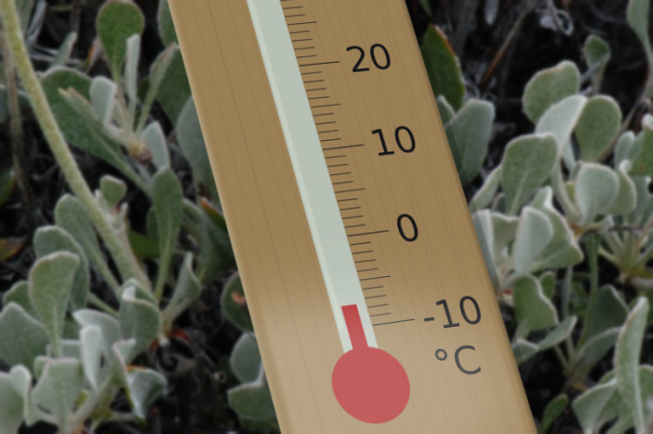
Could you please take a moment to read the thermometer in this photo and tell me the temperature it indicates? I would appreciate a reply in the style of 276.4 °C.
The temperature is -7.5 °C
